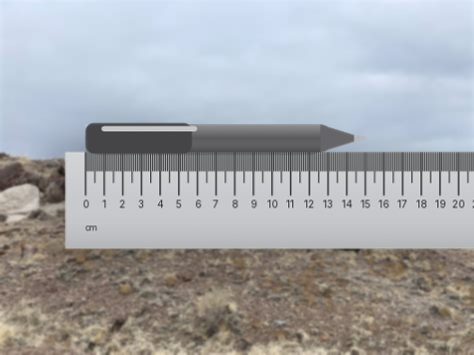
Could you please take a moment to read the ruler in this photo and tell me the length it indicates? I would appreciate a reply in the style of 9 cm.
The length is 15 cm
